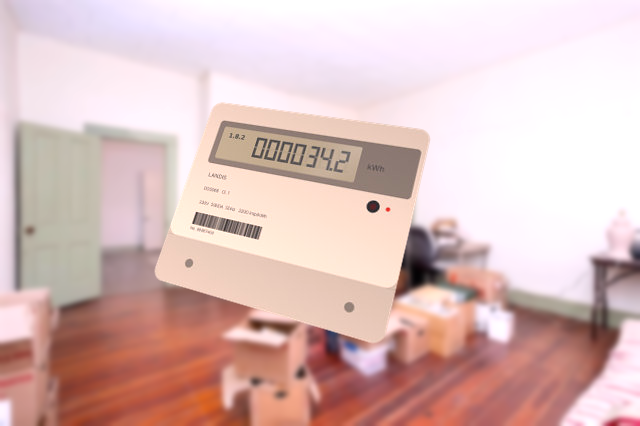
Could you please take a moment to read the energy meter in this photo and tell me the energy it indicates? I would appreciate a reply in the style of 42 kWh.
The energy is 34.2 kWh
